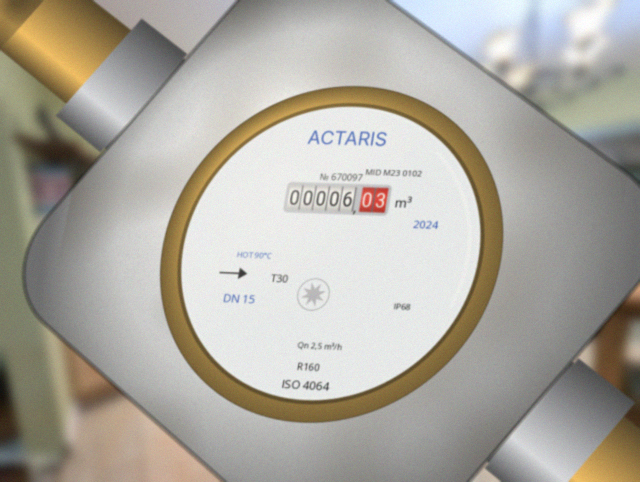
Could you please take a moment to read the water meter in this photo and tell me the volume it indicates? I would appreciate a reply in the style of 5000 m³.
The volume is 6.03 m³
